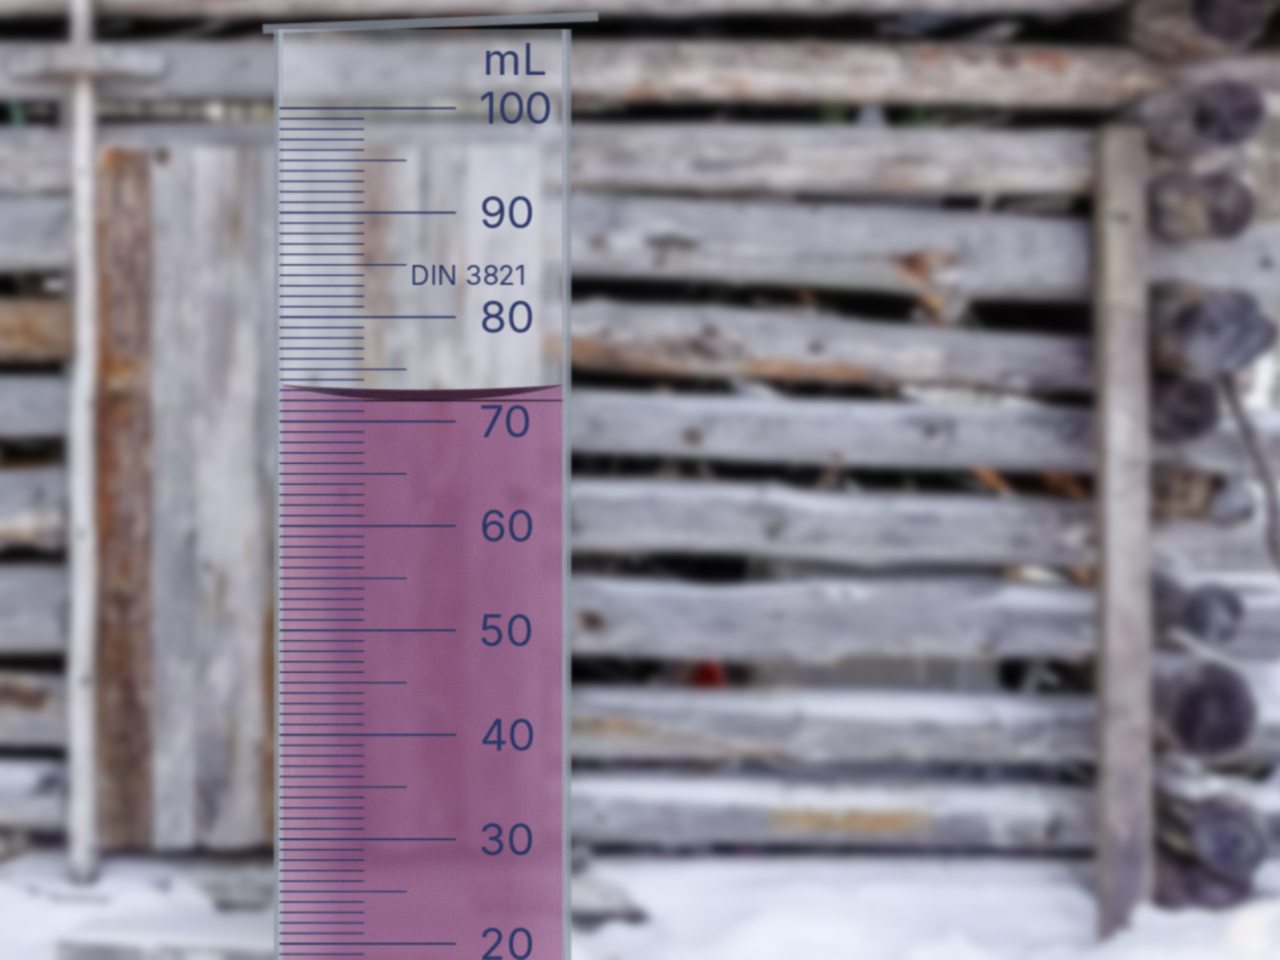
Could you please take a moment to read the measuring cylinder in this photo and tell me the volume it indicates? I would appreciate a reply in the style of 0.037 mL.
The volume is 72 mL
